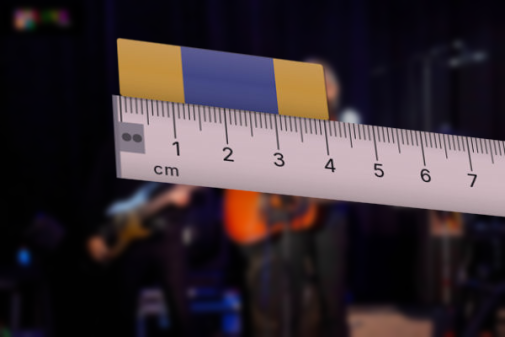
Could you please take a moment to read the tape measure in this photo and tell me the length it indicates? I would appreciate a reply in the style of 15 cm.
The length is 4.1 cm
